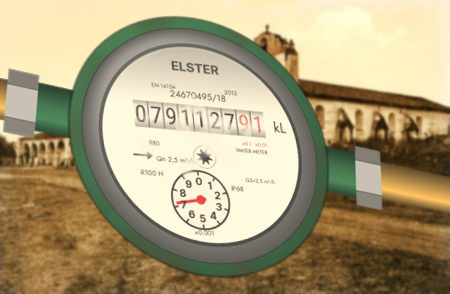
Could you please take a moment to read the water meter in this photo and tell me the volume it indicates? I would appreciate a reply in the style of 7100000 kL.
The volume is 791127.917 kL
